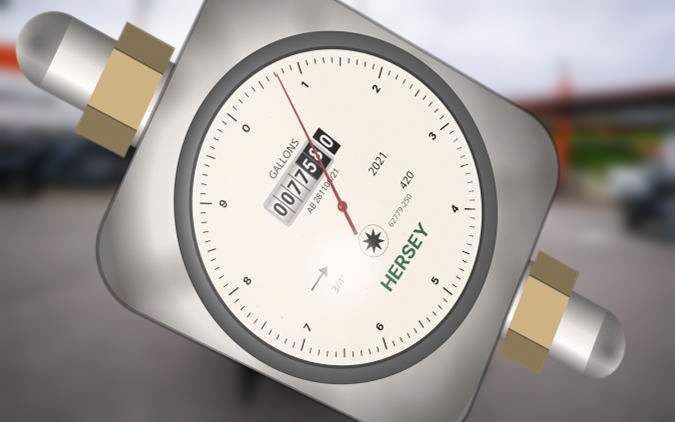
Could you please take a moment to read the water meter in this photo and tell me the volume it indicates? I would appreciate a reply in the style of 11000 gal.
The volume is 77580.7 gal
